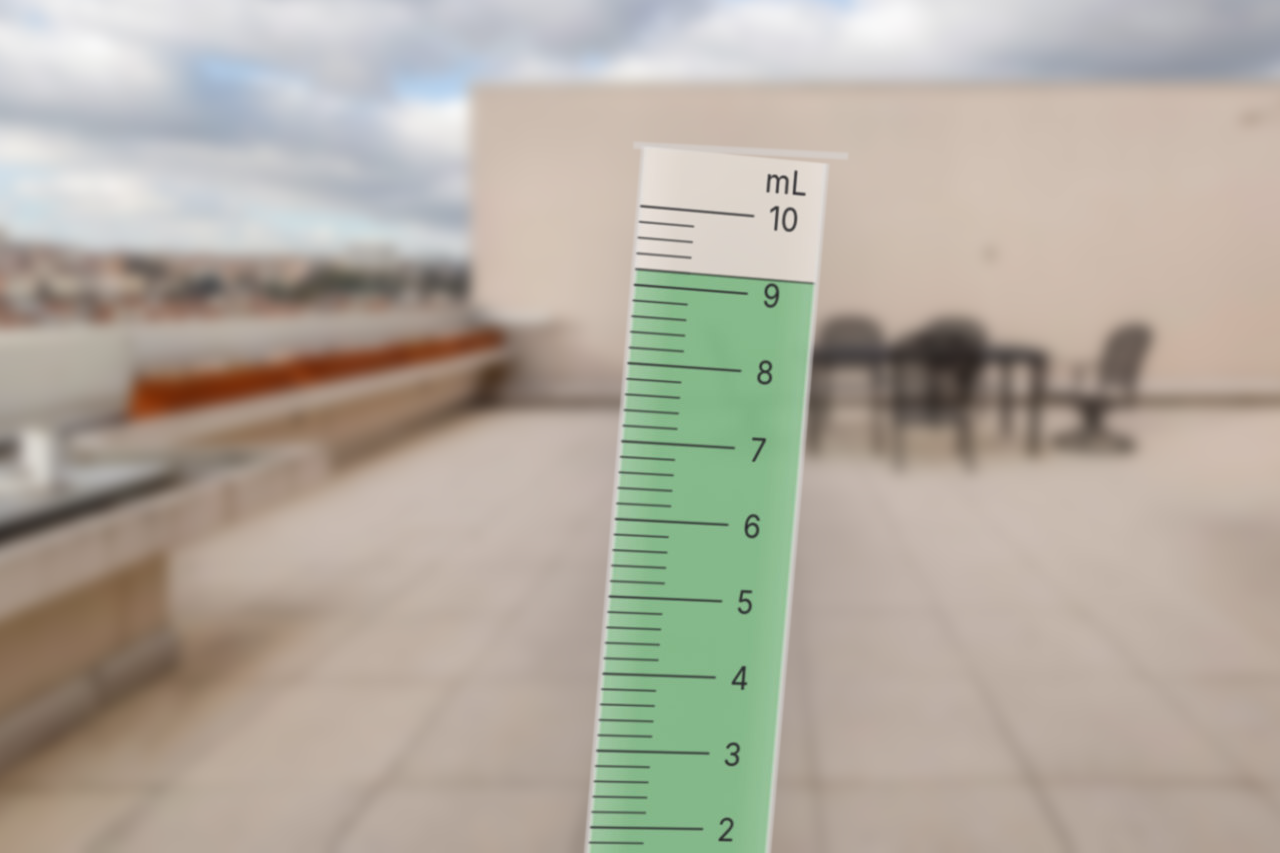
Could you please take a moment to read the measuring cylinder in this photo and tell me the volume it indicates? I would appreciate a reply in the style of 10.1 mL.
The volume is 9.2 mL
